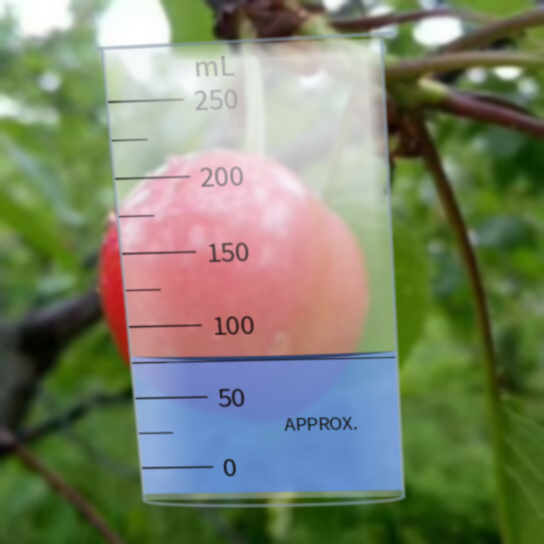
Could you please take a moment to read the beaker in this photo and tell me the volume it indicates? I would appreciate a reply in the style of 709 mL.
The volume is 75 mL
